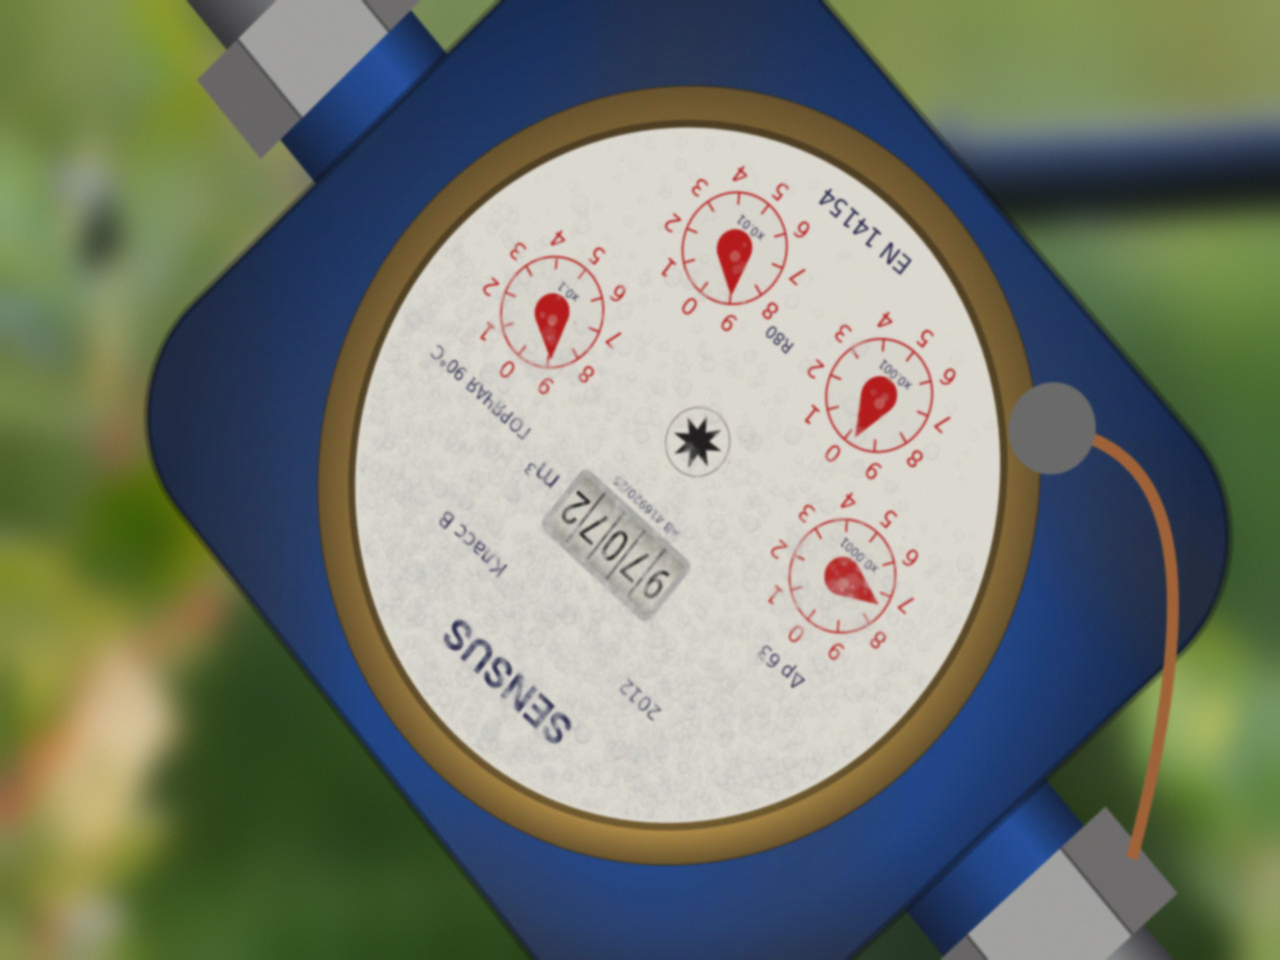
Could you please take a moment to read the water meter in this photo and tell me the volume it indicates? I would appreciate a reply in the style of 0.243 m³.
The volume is 97072.8897 m³
